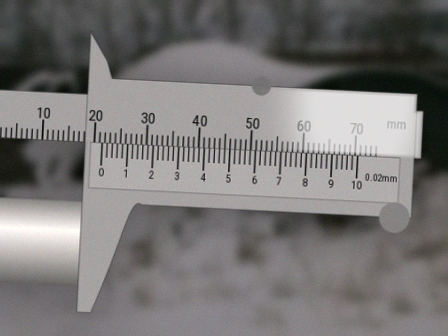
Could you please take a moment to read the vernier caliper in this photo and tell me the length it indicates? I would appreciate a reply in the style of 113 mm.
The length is 21.5 mm
